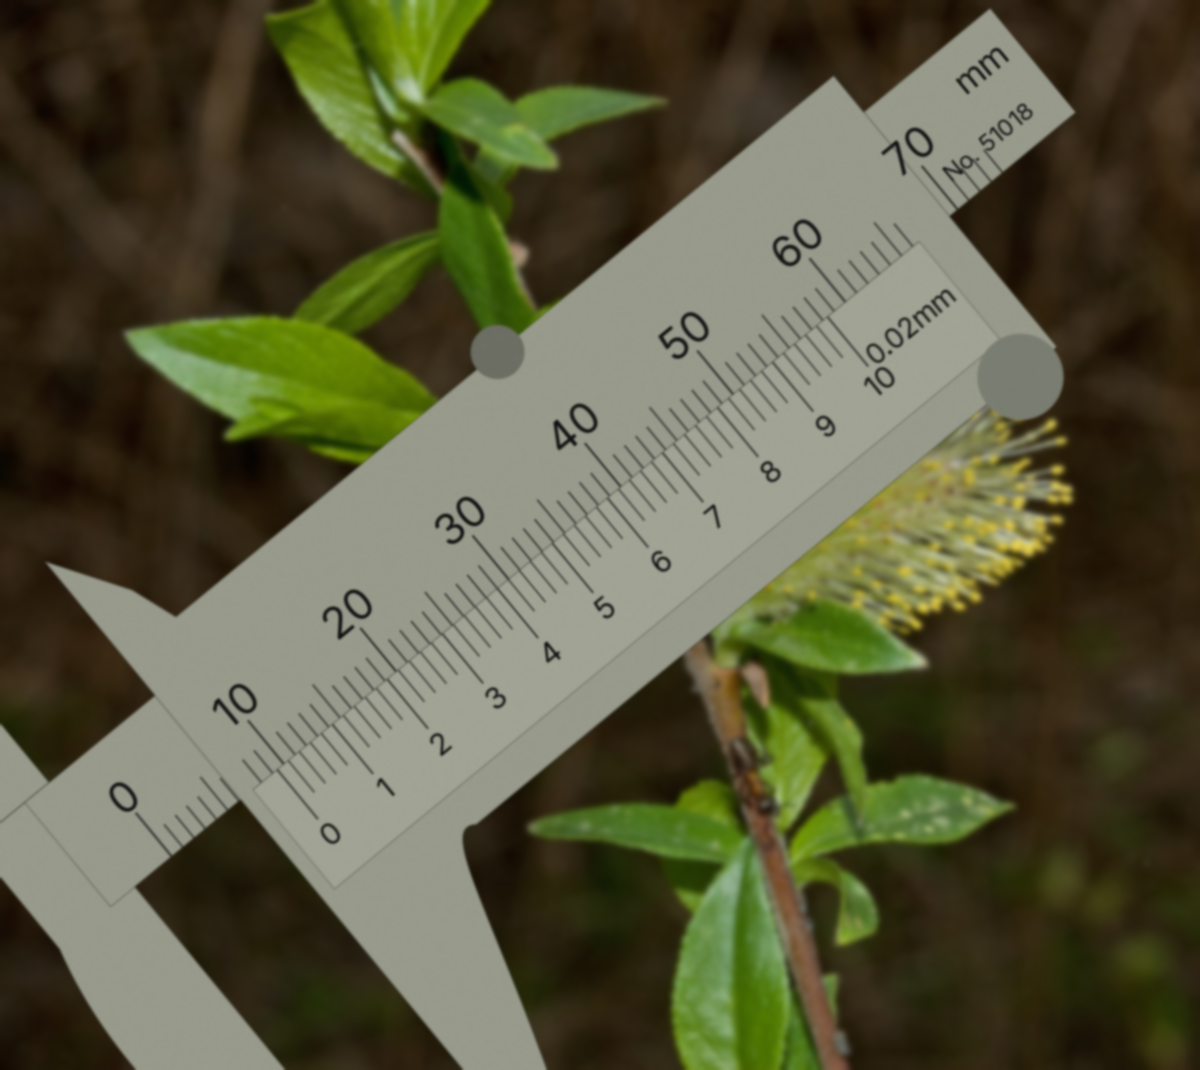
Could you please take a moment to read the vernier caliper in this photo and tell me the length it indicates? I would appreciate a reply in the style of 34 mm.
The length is 9.4 mm
